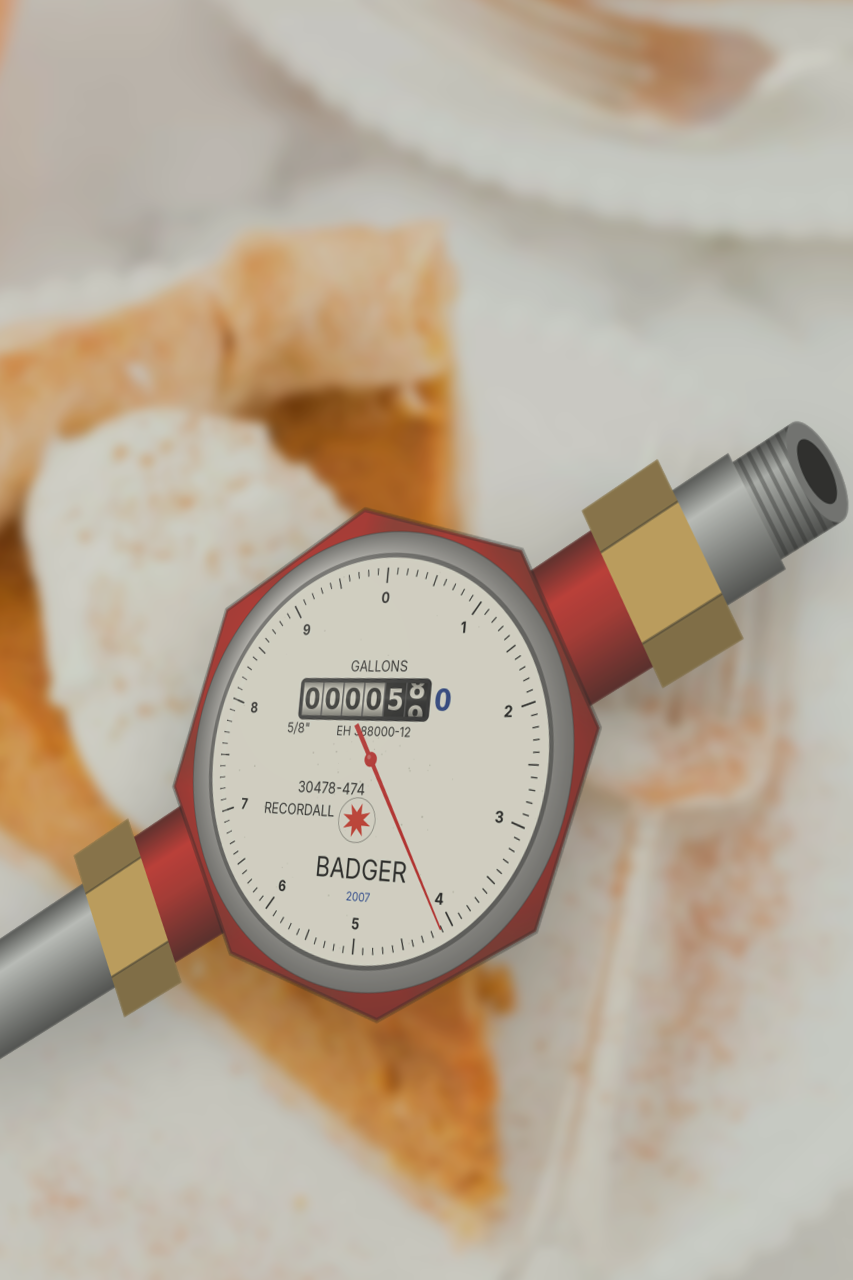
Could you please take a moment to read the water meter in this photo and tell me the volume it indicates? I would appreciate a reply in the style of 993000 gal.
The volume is 584.1 gal
